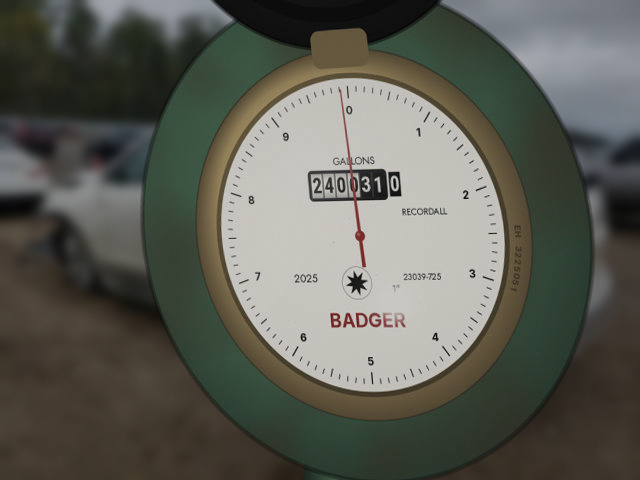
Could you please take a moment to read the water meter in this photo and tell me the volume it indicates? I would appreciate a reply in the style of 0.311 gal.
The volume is 2400309.9 gal
